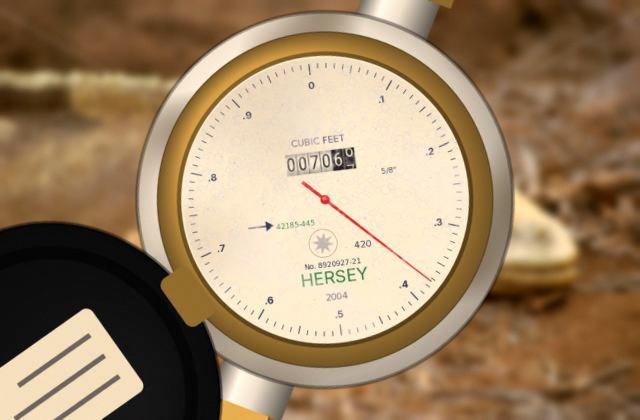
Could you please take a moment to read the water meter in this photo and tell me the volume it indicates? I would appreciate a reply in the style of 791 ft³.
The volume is 7066.37 ft³
